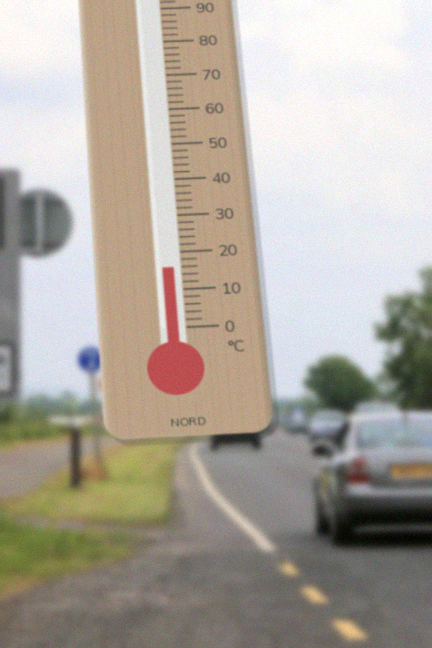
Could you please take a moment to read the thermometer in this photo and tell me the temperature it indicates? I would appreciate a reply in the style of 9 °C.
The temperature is 16 °C
